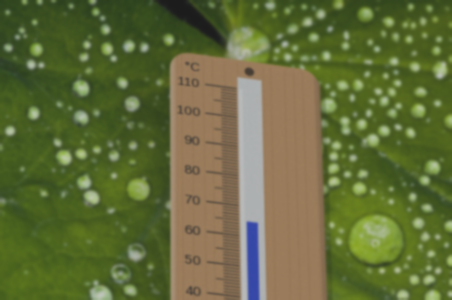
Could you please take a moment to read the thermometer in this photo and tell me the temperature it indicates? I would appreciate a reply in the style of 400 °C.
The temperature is 65 °C
